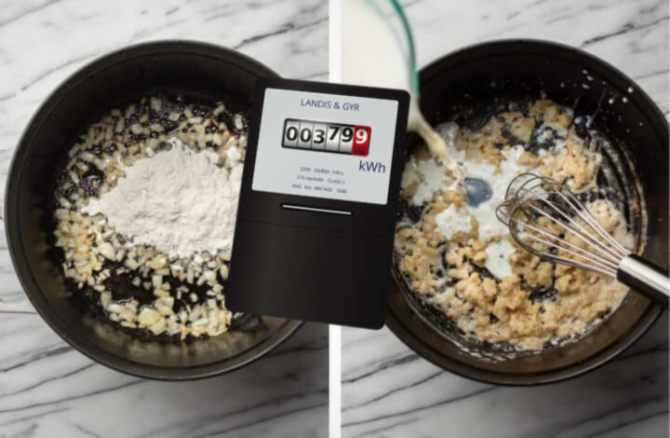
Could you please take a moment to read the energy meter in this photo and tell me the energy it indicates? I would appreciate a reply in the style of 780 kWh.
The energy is 379.9 kWh
